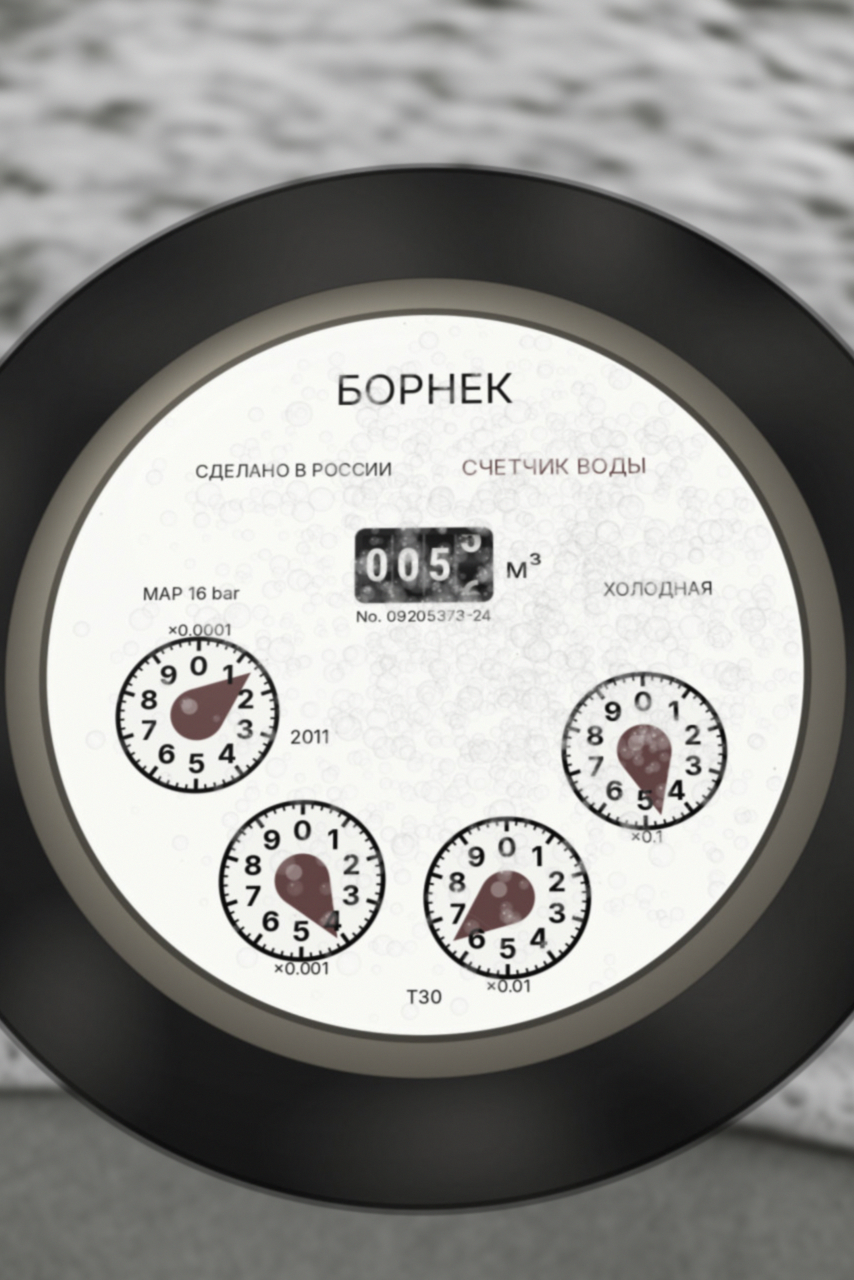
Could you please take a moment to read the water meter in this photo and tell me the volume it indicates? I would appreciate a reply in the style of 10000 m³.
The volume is 55.4641 m³
